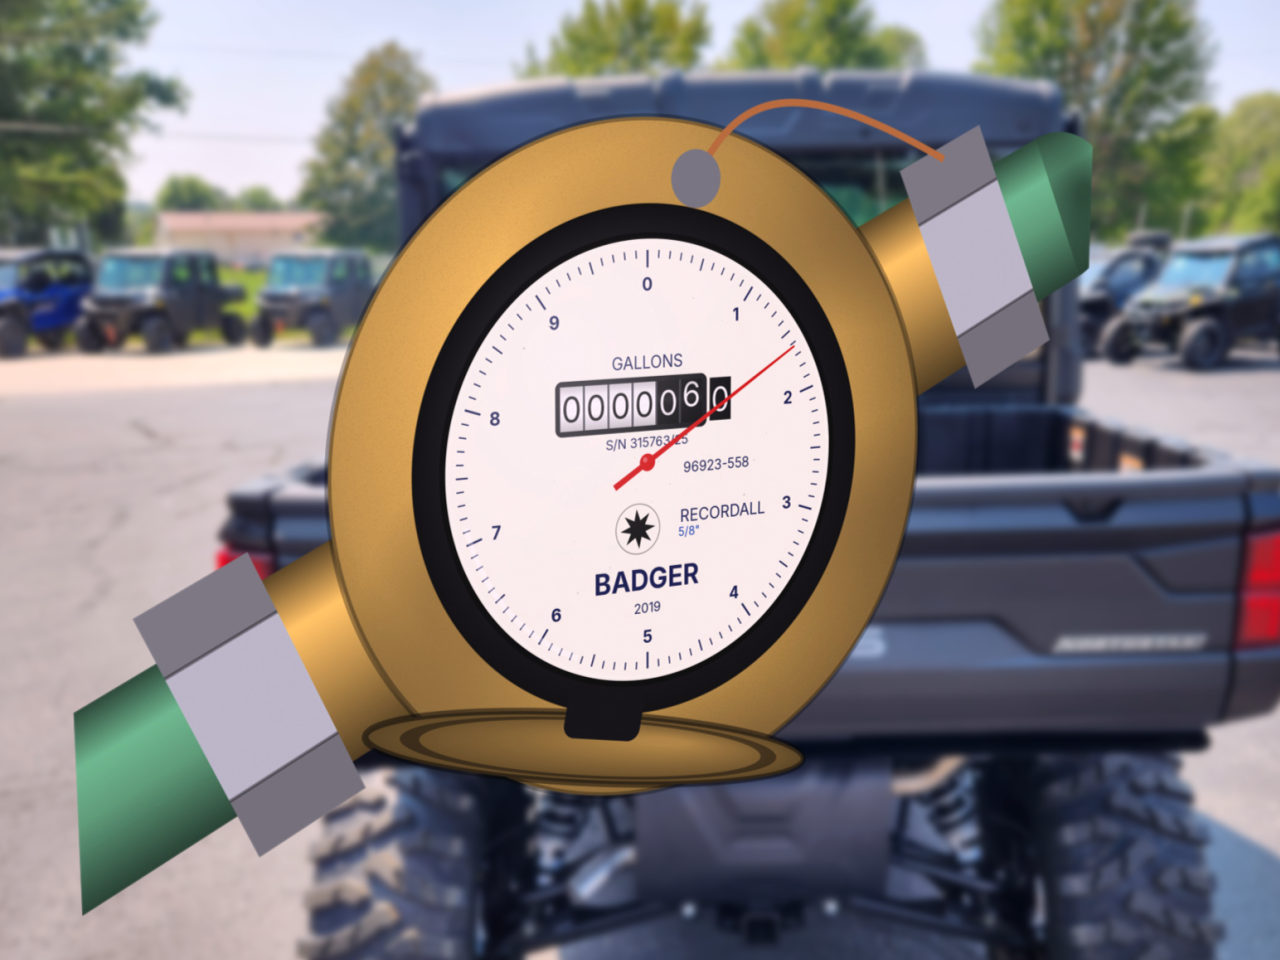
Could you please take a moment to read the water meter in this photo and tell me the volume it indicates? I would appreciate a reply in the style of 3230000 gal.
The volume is 61.6 gal
